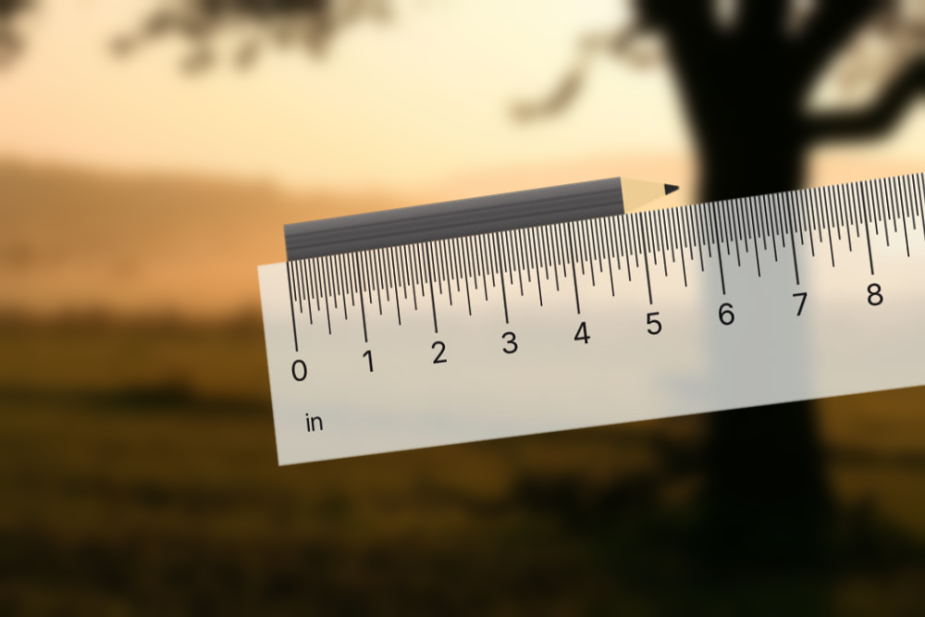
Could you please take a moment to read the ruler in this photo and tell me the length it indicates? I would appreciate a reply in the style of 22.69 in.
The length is 5.5625 in
